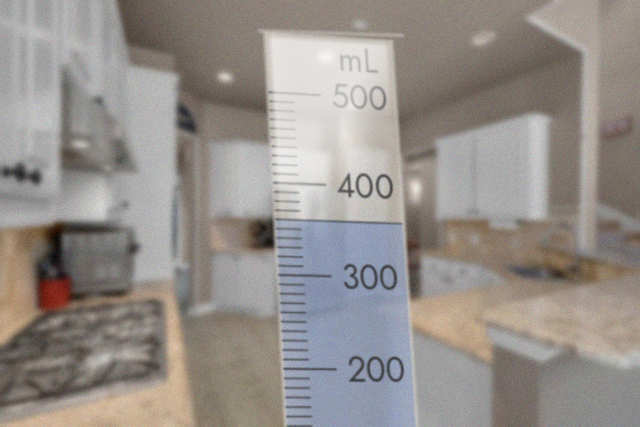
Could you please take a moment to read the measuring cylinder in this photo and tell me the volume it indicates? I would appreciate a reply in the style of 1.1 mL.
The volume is 360 mL
